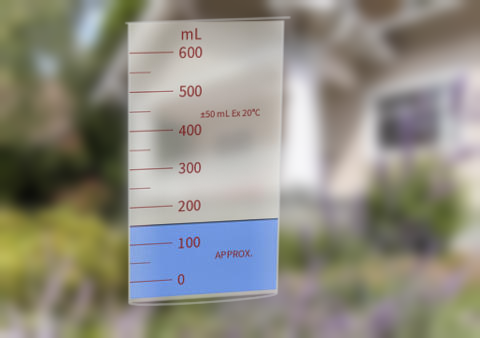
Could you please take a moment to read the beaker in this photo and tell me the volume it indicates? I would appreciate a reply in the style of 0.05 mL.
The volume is 150 mL
